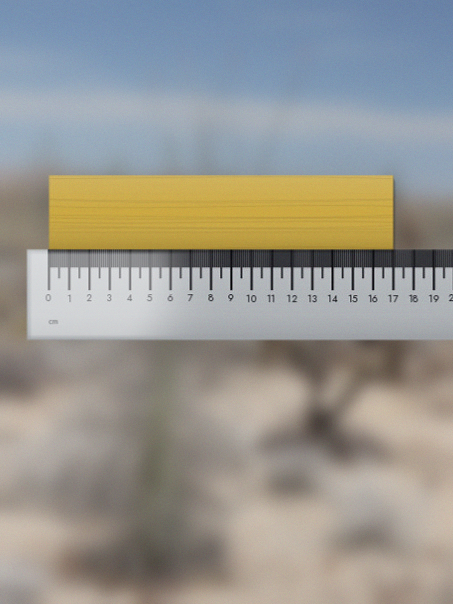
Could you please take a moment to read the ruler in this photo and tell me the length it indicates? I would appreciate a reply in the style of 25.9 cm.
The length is 17 cm
